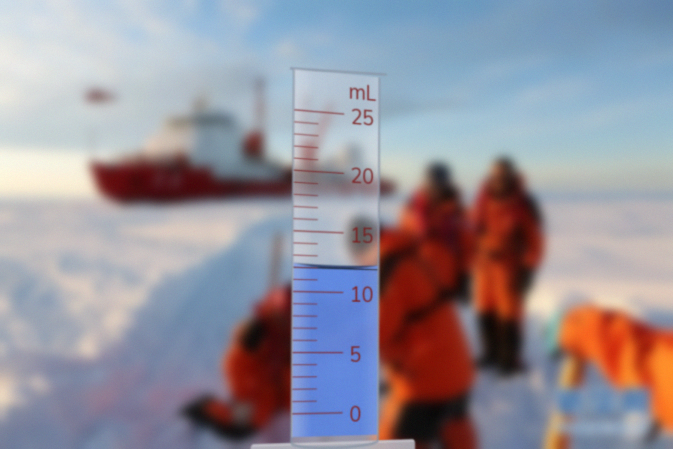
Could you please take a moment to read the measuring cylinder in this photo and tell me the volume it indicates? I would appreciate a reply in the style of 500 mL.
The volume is 12 mL
